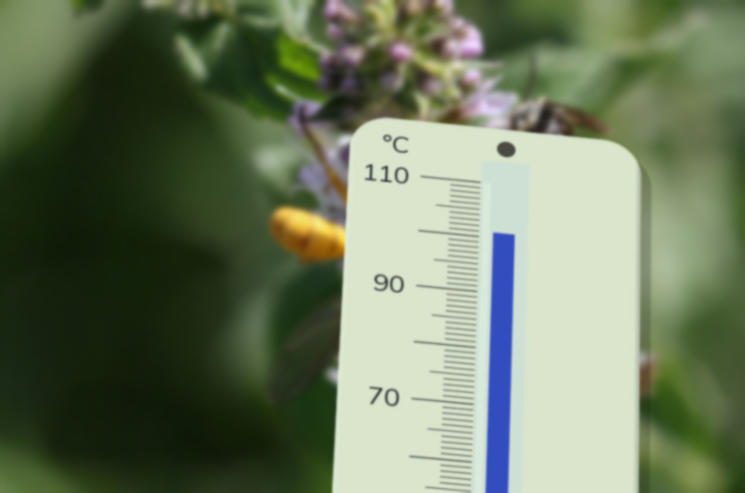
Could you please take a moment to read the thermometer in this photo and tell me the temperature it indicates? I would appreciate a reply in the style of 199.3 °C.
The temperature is 101 °C
